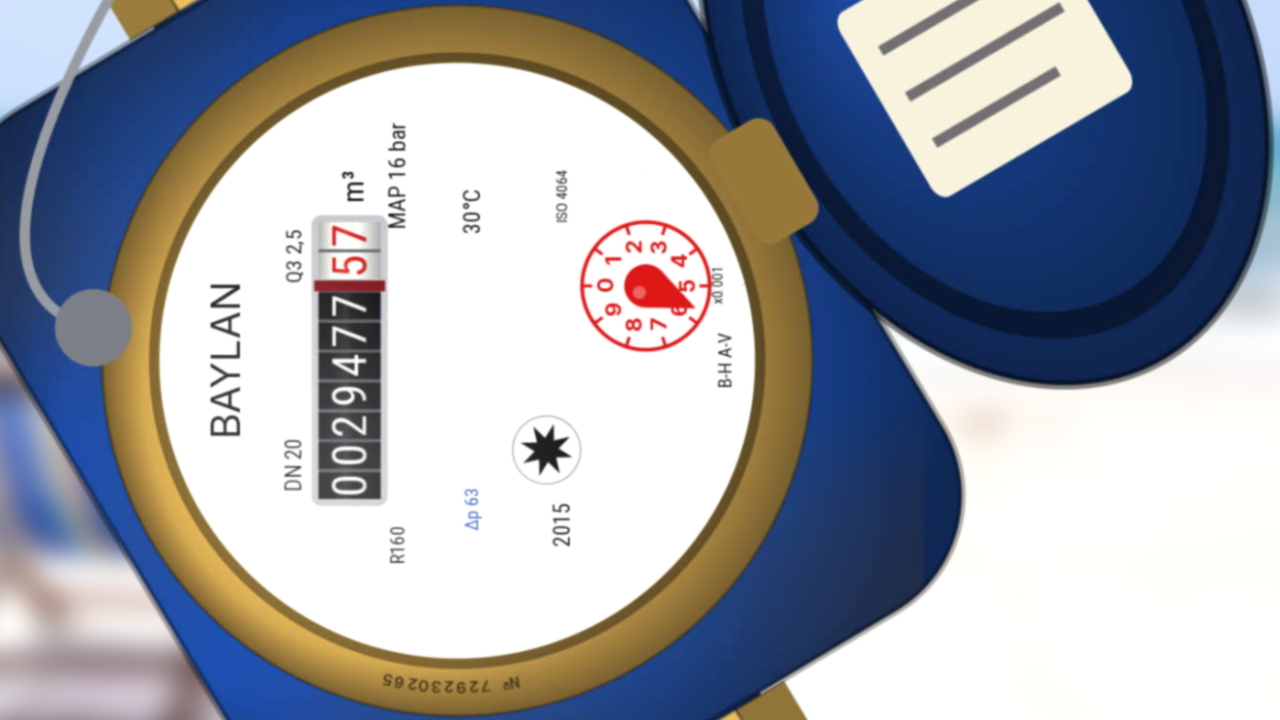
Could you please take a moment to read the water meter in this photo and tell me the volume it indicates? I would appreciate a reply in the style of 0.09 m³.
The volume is 29477.575 m³
